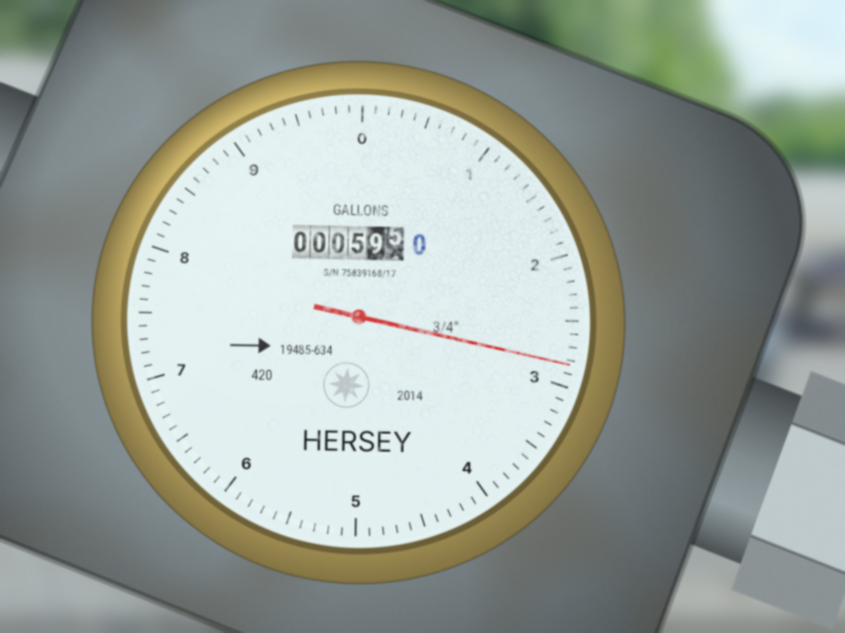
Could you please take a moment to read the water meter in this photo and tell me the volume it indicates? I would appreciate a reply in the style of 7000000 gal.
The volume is 5952.8 gal
